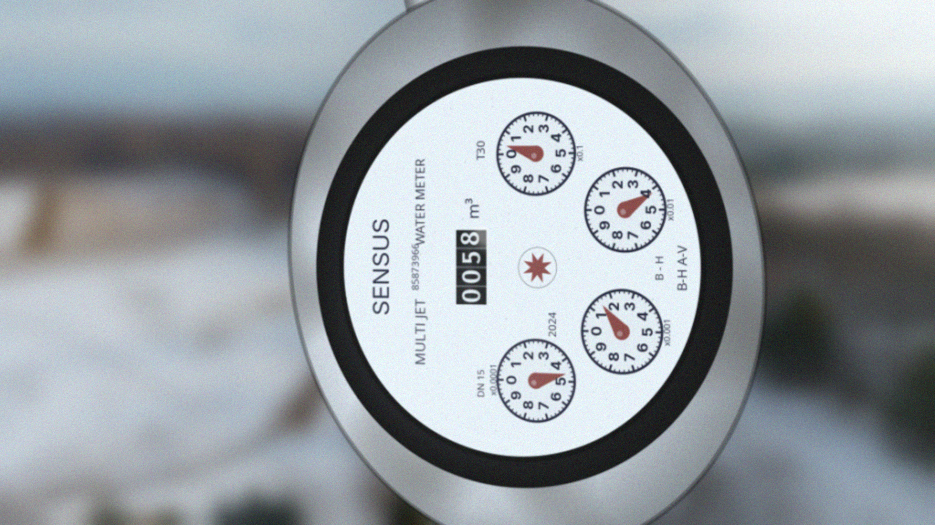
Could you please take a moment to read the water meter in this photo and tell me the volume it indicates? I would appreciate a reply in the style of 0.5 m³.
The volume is 58.0414 m³
